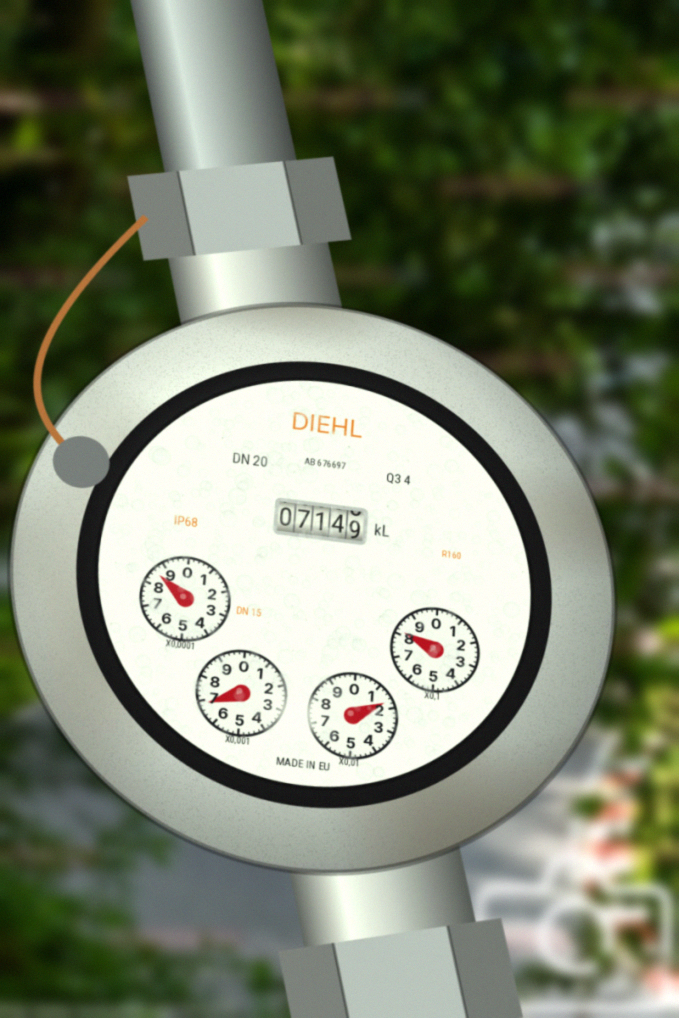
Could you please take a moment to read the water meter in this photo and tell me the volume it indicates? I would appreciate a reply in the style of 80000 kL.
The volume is 7148.8168 kL
